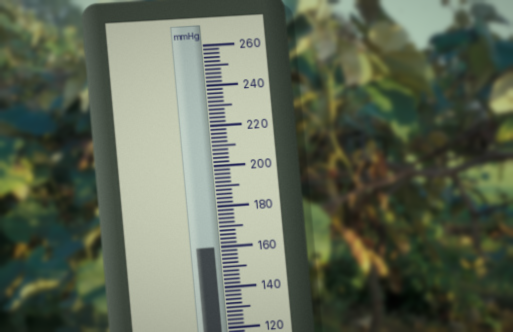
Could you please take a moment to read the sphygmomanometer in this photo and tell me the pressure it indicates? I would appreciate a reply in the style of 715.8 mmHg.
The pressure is 160 mmHg
